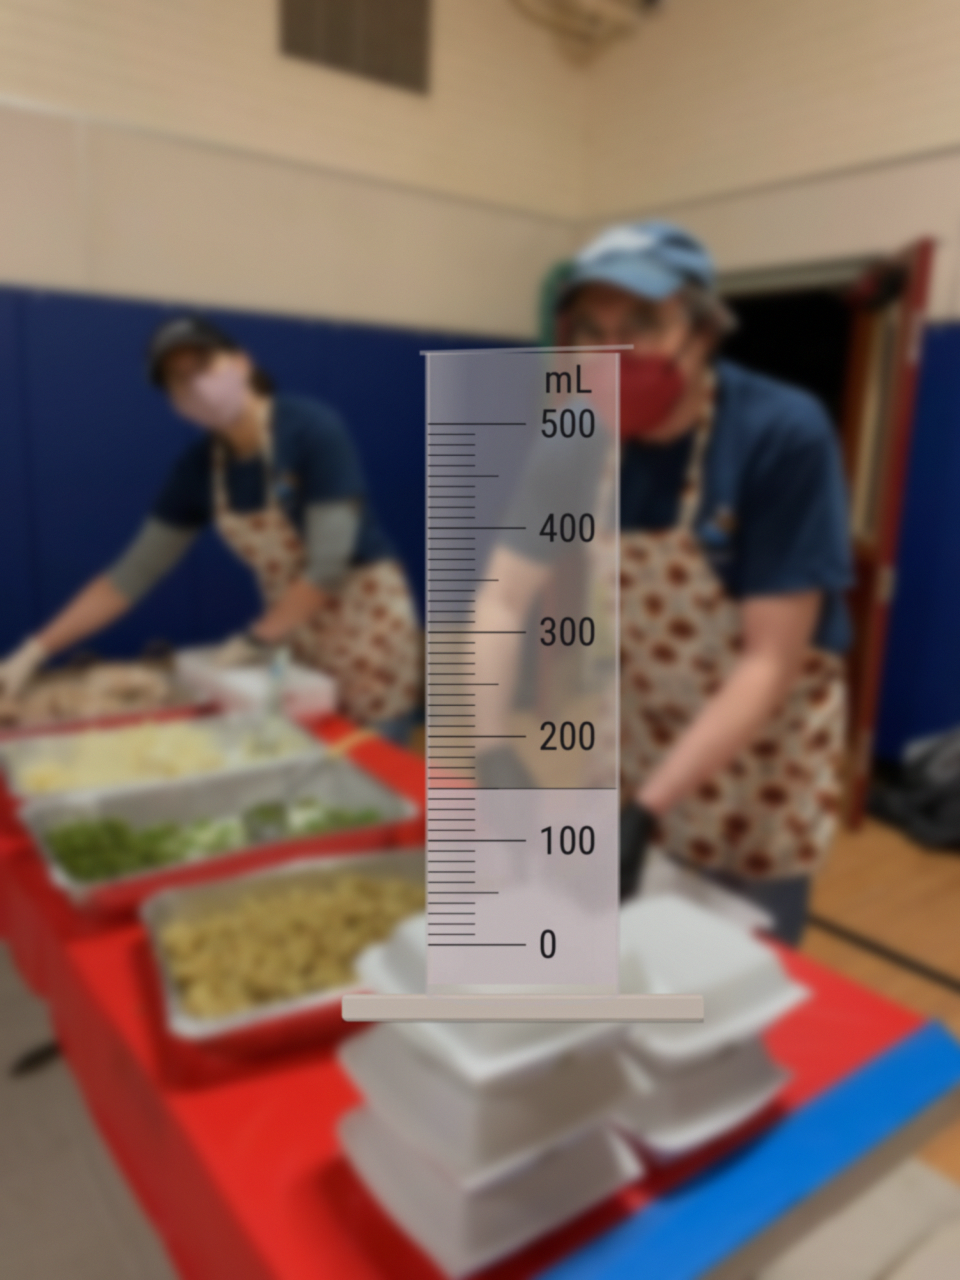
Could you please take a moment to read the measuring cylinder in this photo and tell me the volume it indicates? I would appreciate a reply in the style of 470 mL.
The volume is 150 mL
